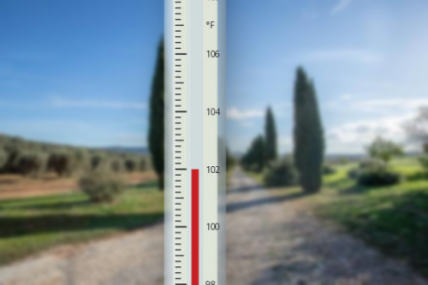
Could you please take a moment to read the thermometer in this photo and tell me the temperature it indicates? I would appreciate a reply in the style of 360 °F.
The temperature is 102 °F
